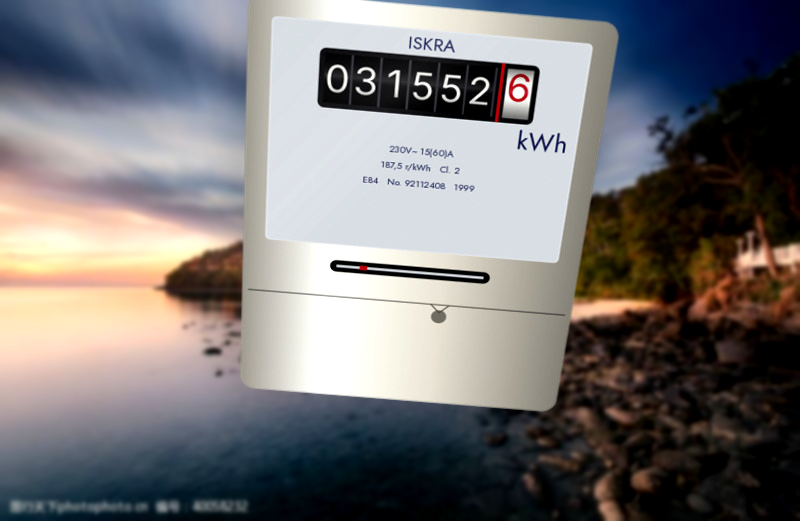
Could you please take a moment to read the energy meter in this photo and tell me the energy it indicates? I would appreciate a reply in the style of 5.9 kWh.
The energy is 31552.6 kWh
